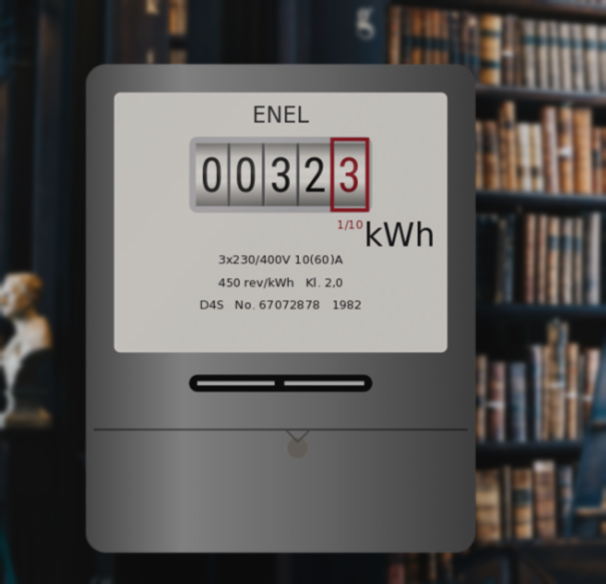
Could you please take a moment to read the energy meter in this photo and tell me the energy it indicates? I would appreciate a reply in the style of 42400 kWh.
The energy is 32.3 kWh
